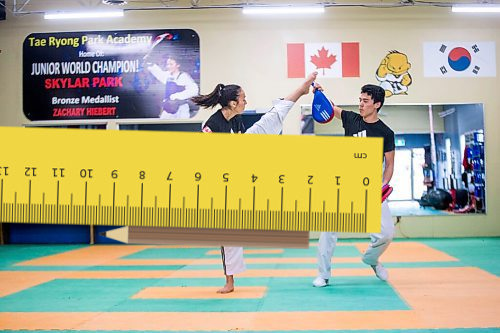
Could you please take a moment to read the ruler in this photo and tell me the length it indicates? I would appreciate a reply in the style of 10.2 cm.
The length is 7.5 cm
